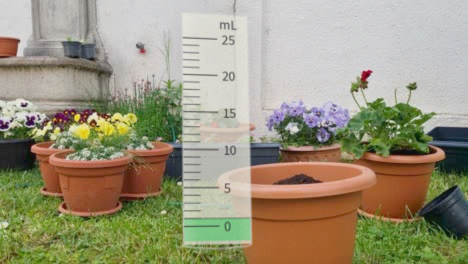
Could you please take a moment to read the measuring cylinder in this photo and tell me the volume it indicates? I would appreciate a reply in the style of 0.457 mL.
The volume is 1 mL
